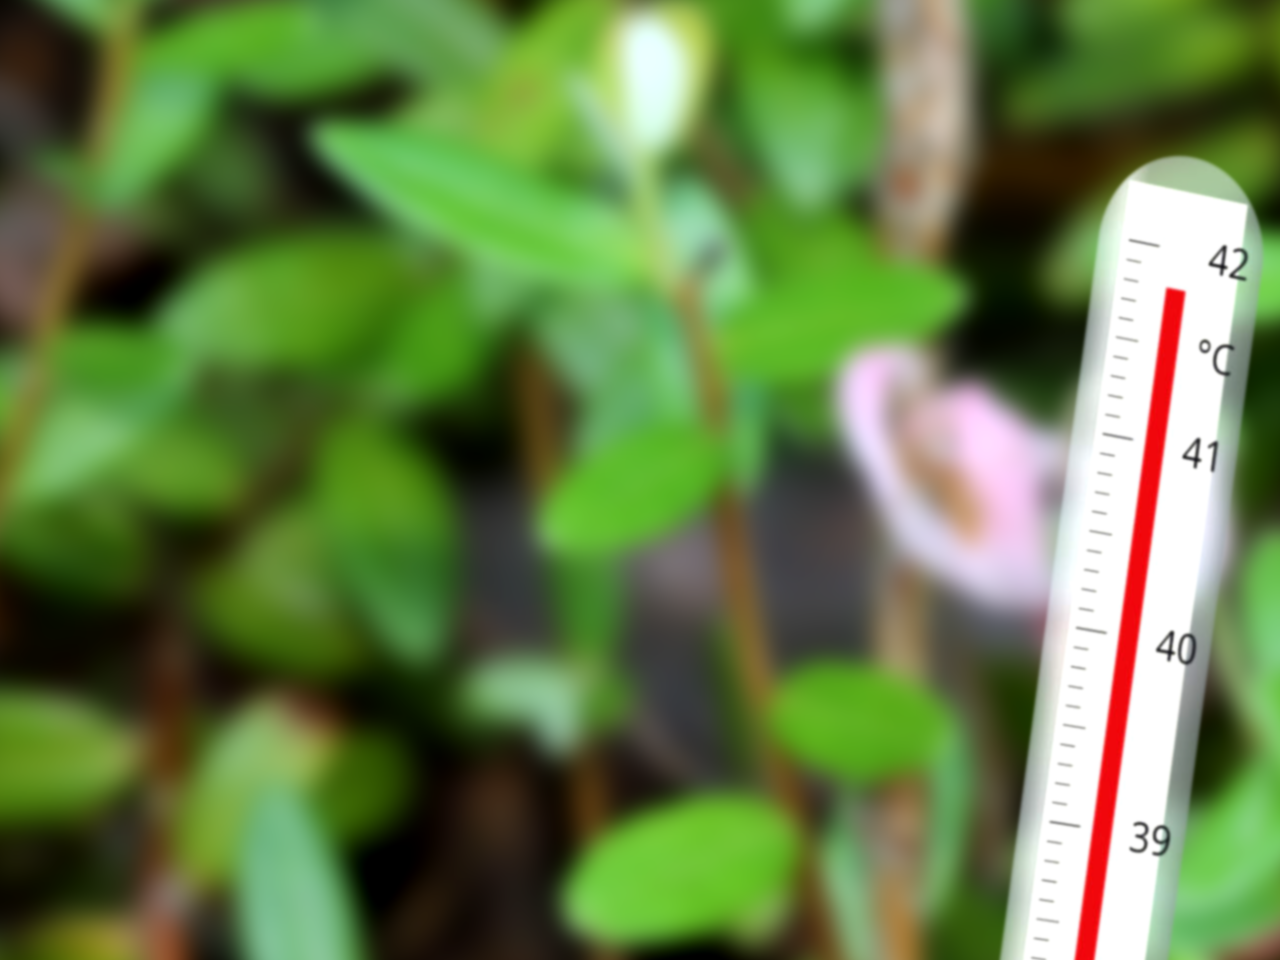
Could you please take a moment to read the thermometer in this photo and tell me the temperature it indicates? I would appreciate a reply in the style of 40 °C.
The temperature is 41.8 °C
